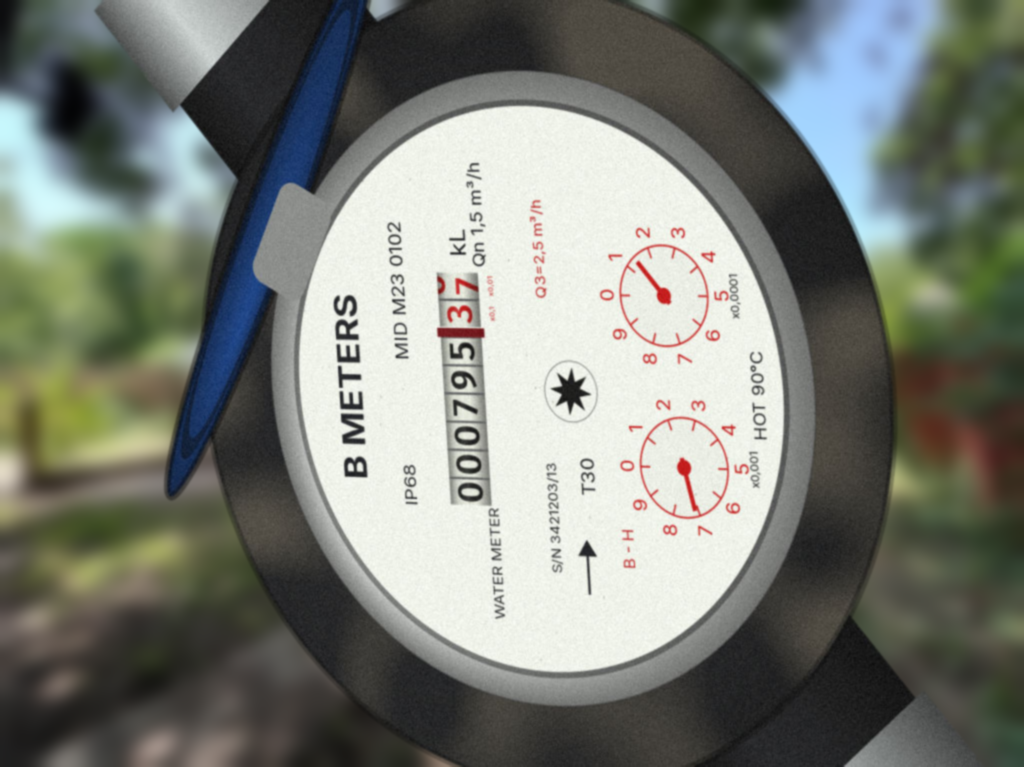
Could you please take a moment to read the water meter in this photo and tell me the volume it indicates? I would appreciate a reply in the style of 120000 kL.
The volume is 795.3671 kL
